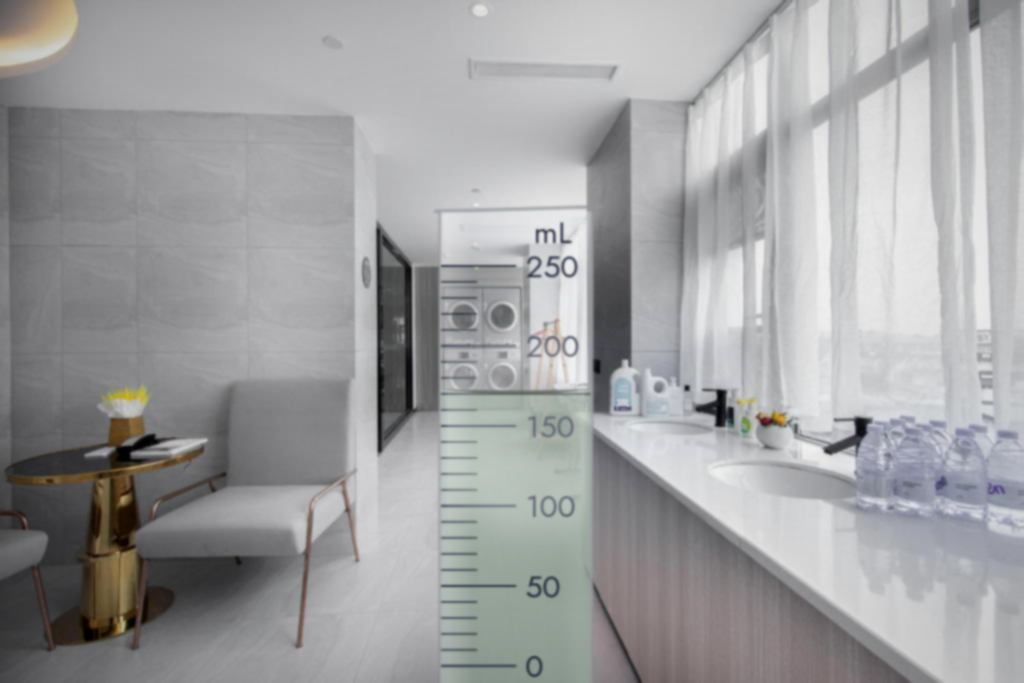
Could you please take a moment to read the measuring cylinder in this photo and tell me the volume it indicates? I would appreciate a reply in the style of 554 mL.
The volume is 170 mL
